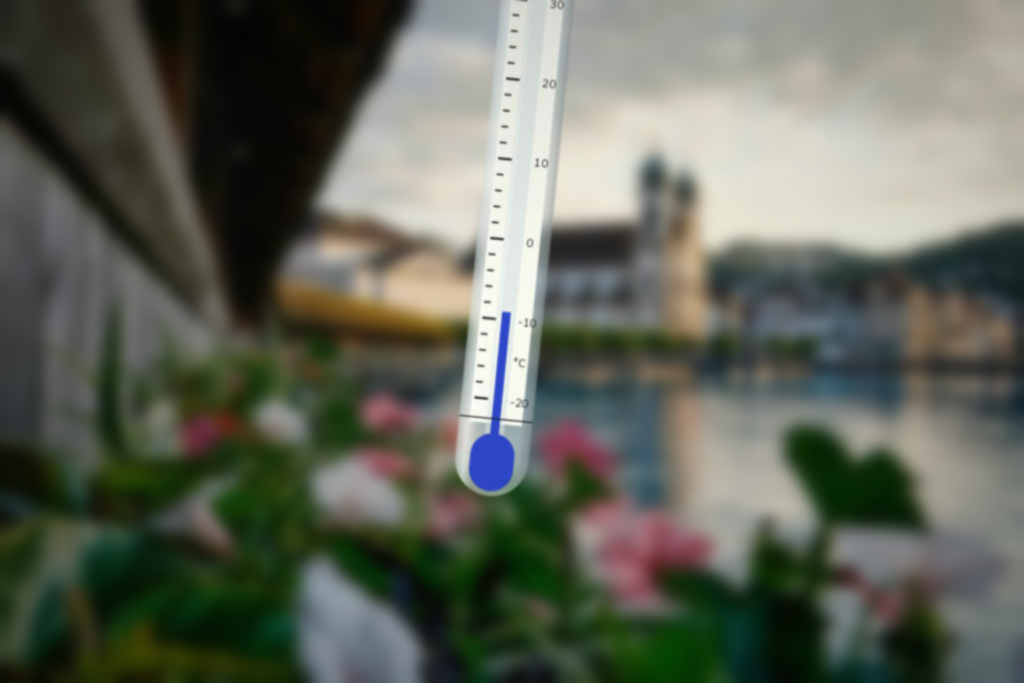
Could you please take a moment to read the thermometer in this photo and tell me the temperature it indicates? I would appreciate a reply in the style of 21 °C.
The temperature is -9 °C
